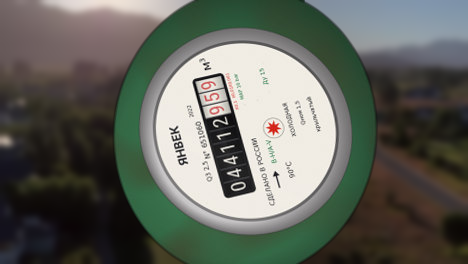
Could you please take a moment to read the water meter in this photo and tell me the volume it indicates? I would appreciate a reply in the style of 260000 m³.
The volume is 44112.959 m³
